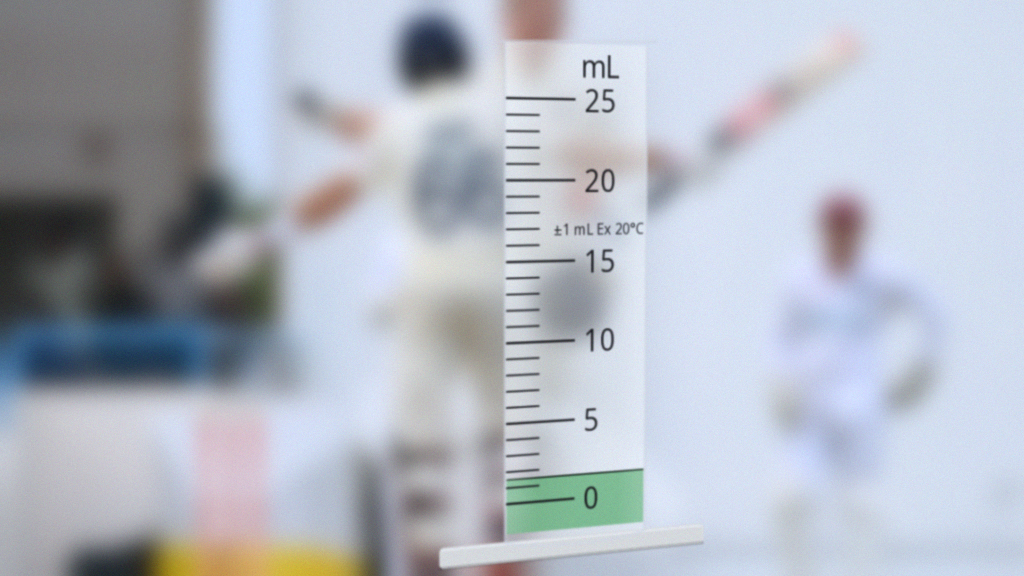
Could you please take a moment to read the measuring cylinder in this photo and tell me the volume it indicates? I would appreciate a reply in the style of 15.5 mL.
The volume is 1.5 mL
